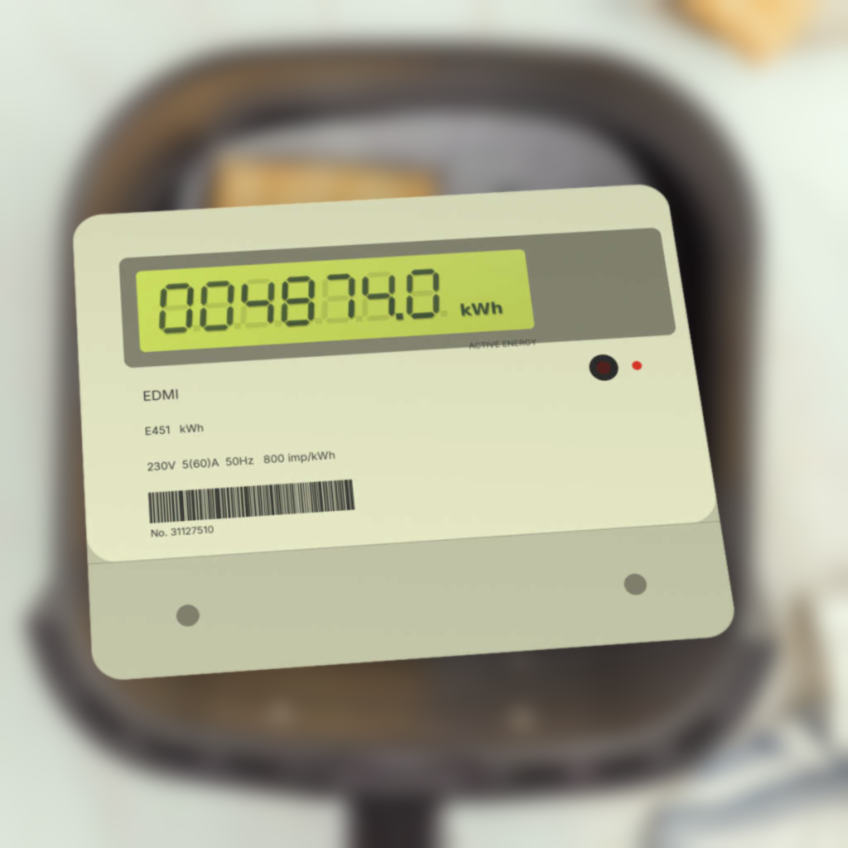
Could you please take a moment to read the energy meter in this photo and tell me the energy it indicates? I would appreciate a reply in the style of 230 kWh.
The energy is 4874.0 kWh
